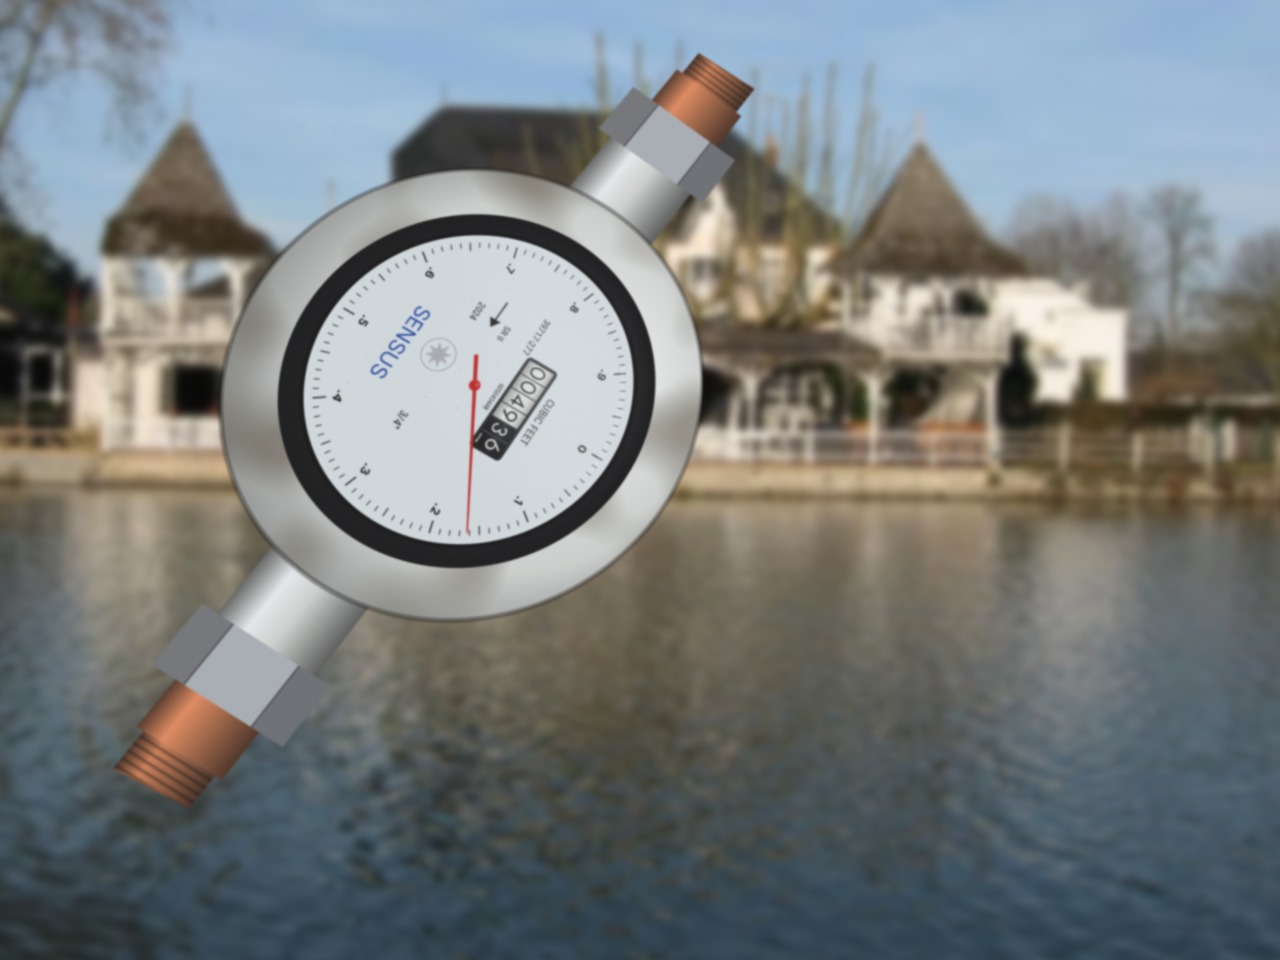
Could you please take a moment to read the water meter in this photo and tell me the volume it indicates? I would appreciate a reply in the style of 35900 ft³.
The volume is 4936.16 ft³
